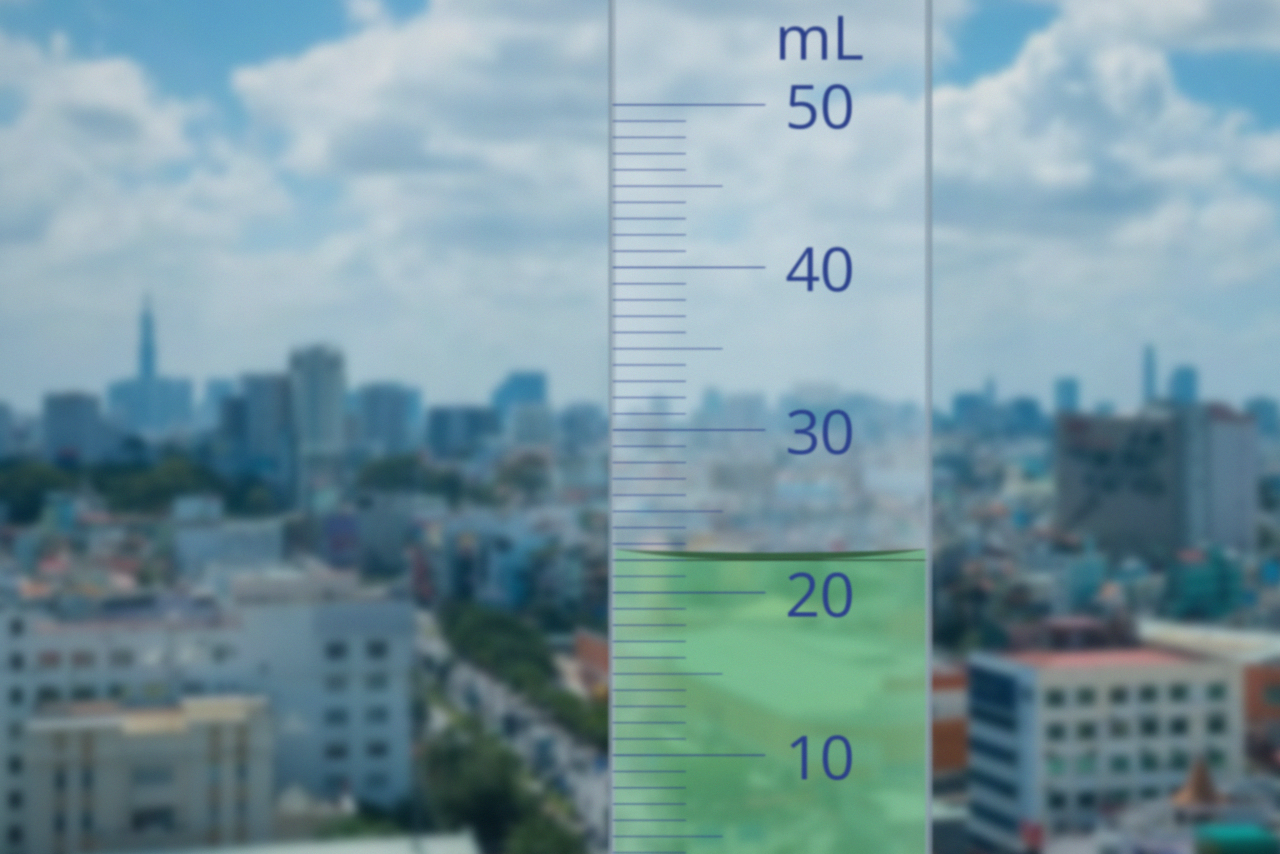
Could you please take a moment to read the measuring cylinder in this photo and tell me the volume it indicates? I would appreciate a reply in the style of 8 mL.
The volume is 22 mL
